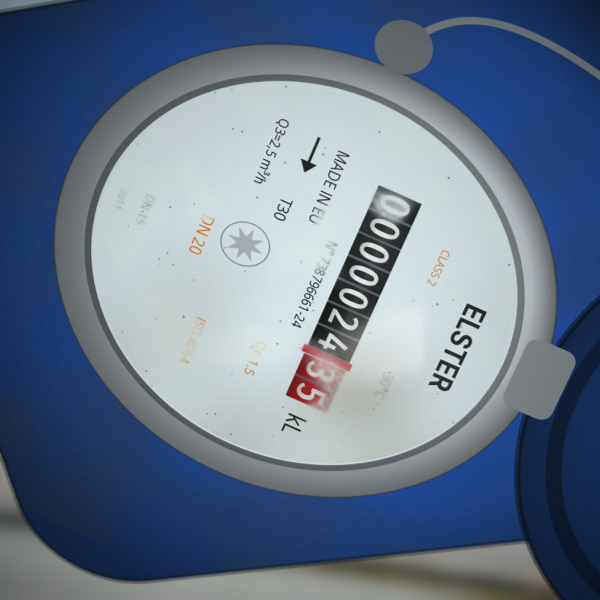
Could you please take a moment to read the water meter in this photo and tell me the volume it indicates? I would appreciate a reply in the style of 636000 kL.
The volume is 24.35 kL
